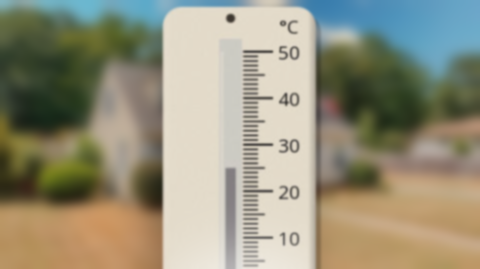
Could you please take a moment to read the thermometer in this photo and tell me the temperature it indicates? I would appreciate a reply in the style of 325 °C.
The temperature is 25 °C
